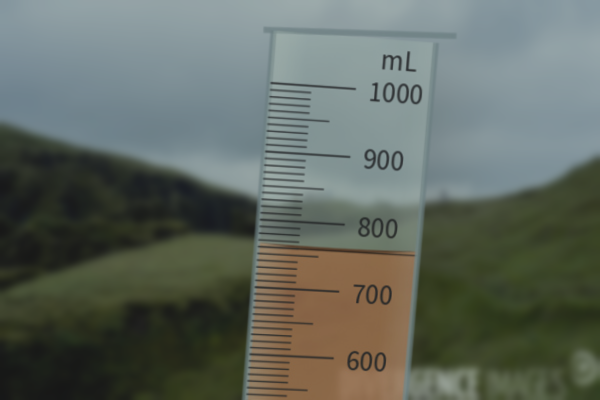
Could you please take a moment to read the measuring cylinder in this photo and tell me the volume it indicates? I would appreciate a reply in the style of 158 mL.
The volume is 760 mL
